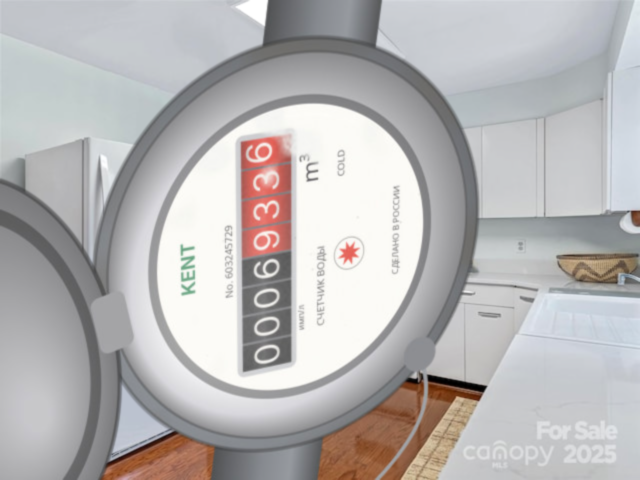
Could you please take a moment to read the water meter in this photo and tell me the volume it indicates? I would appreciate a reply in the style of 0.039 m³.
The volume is 6.9336 m³
